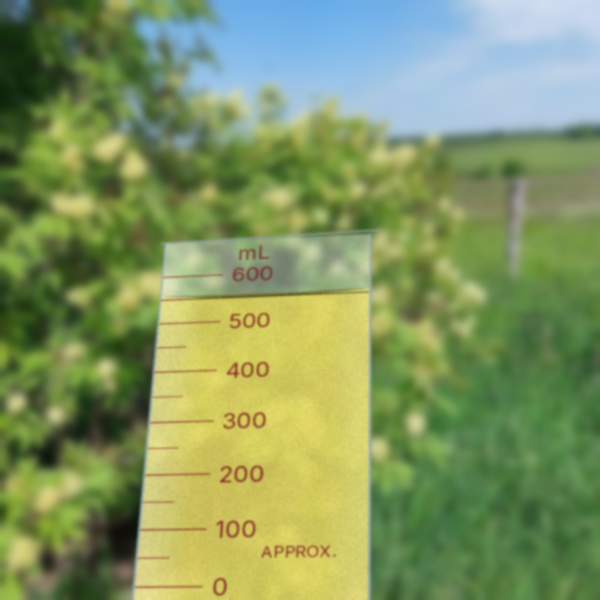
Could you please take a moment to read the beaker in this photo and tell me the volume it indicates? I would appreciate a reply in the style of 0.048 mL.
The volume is 550 mL
